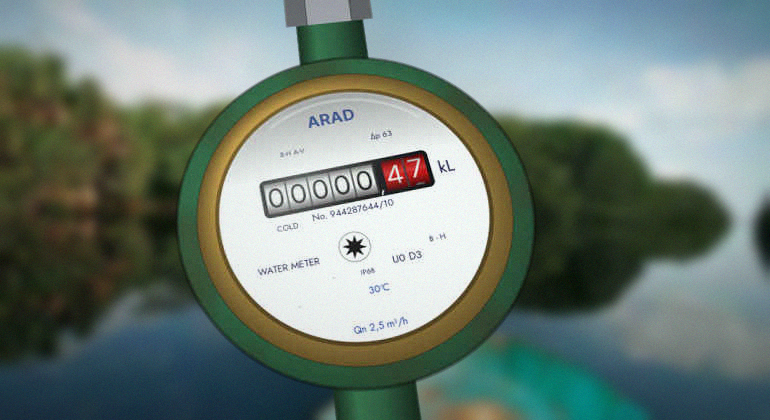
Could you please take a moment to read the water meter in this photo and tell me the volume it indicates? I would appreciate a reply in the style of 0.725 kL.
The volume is 0.47 kL
